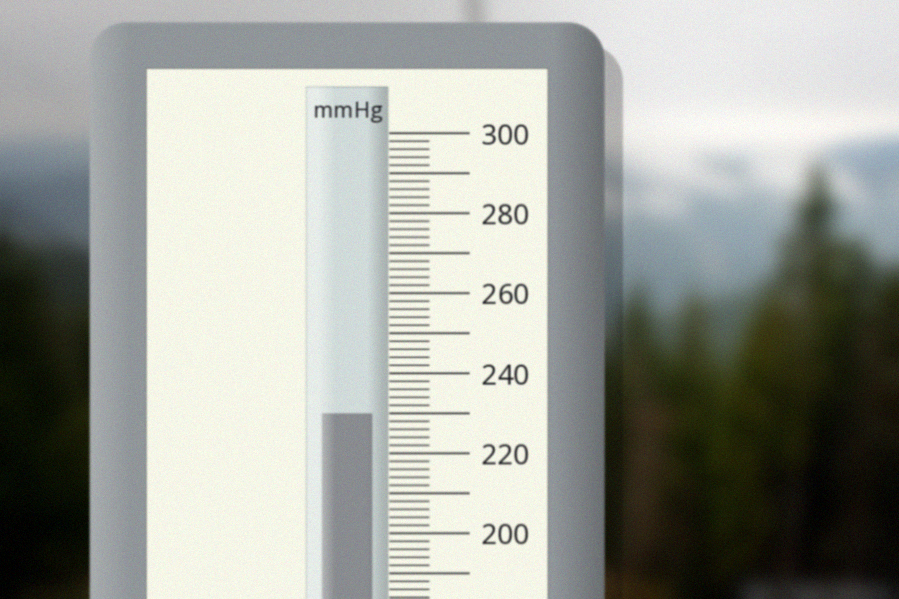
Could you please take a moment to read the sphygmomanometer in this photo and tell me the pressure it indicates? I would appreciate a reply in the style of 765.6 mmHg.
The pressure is 230 mmHg
